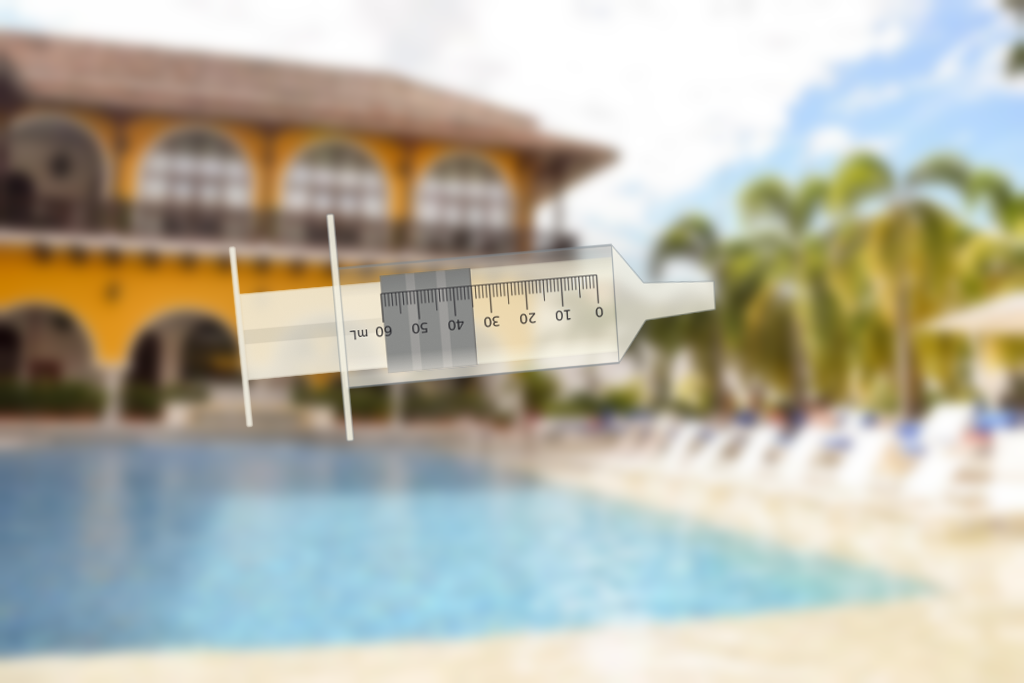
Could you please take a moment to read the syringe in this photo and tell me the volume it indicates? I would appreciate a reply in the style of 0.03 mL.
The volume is 35 mL
